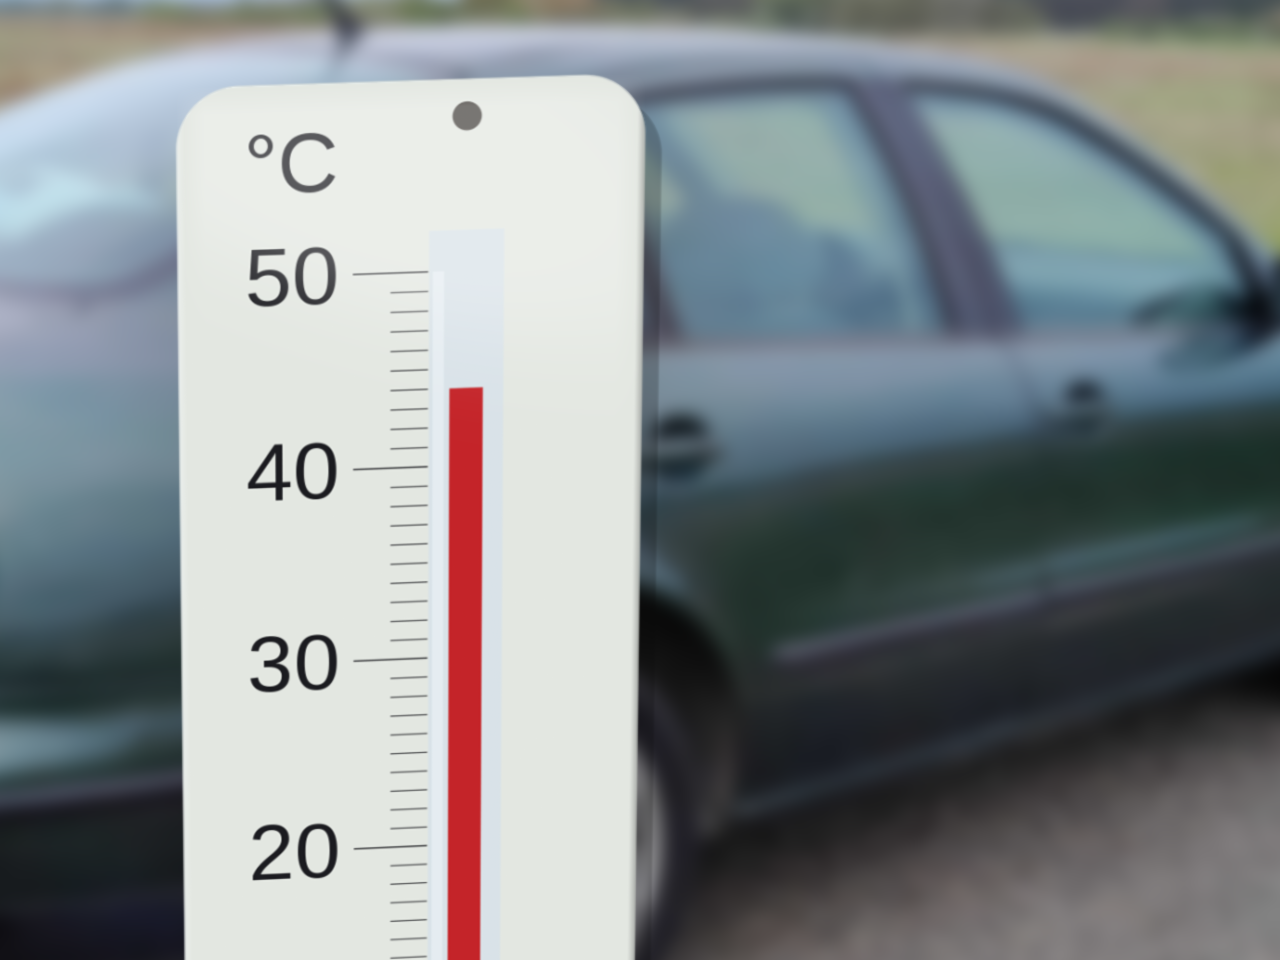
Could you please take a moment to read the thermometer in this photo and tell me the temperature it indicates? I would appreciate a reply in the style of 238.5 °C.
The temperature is 44 °C
